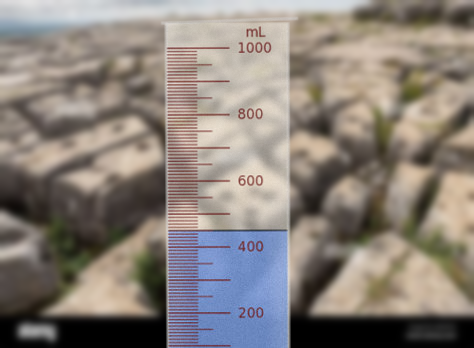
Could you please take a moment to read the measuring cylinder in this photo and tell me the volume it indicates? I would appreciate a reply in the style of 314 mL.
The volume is 450 mL
